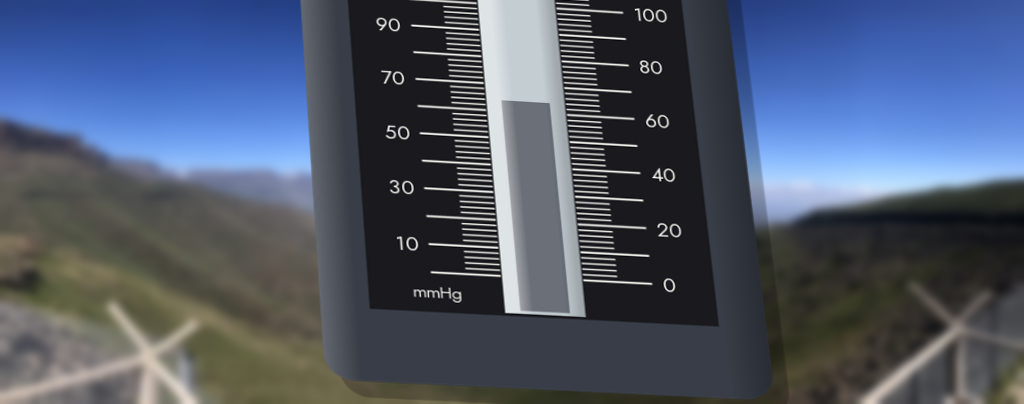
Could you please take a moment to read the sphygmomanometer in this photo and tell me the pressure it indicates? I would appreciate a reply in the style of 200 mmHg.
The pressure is 64 mmHg
